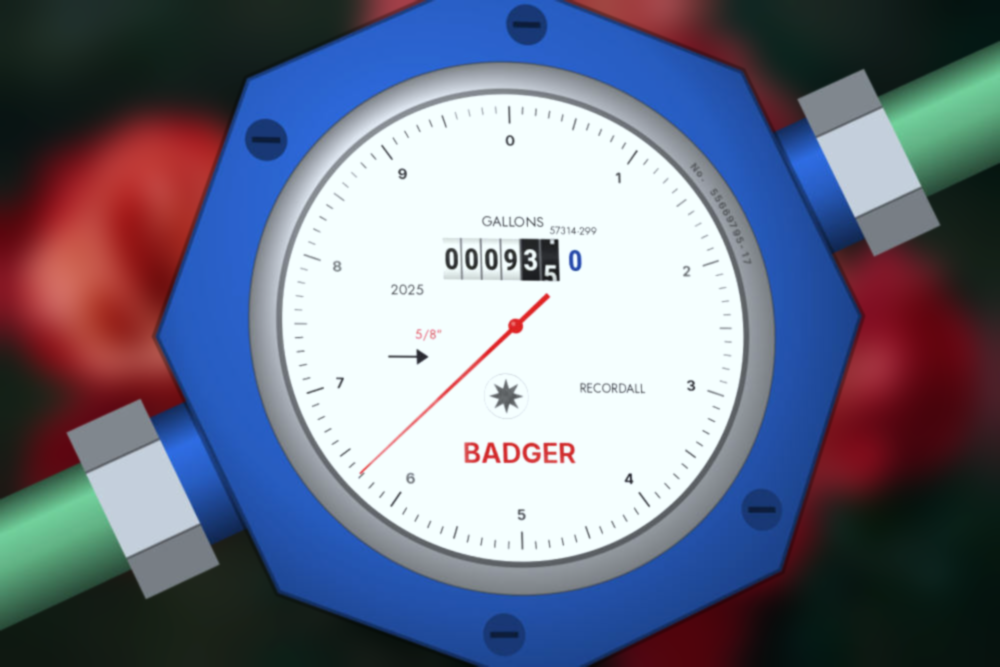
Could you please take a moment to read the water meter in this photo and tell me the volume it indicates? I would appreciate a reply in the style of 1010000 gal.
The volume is 9346.3 gal
